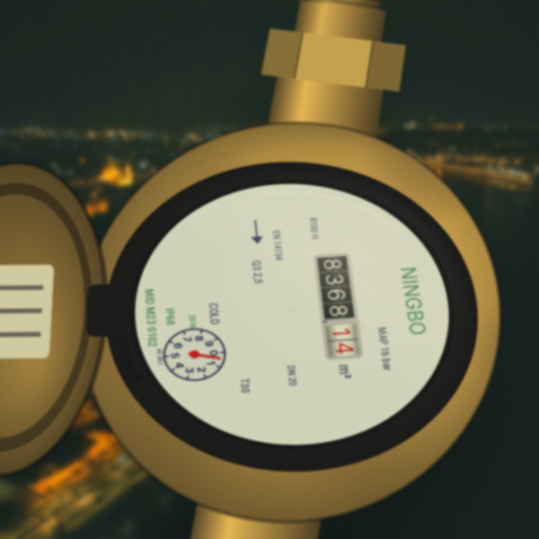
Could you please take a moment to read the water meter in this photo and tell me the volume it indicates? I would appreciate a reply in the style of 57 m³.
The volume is 8368.140 m³
